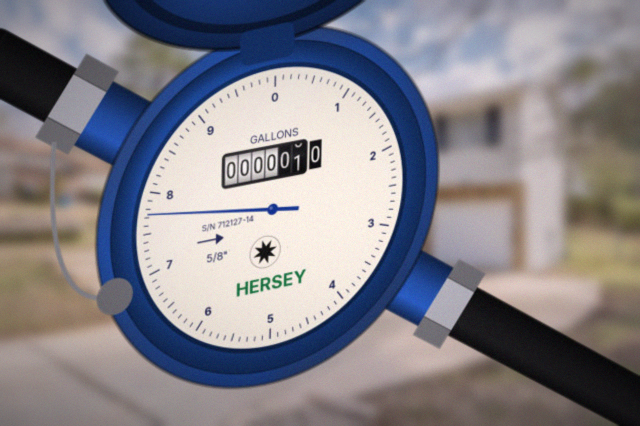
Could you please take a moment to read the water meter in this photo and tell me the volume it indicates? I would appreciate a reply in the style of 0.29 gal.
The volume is 7.7 gal
